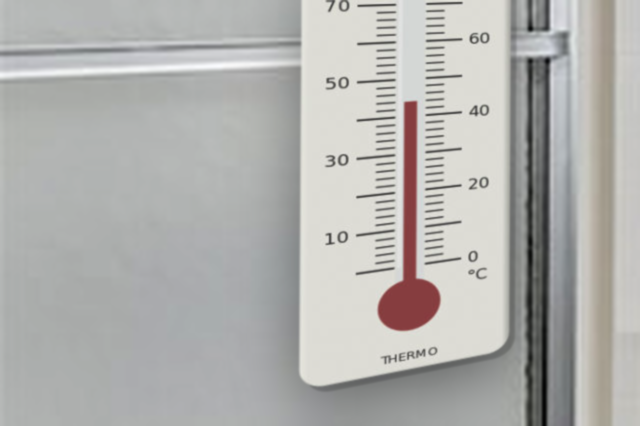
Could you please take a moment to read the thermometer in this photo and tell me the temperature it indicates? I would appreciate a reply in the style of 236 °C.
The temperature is 44 °C
